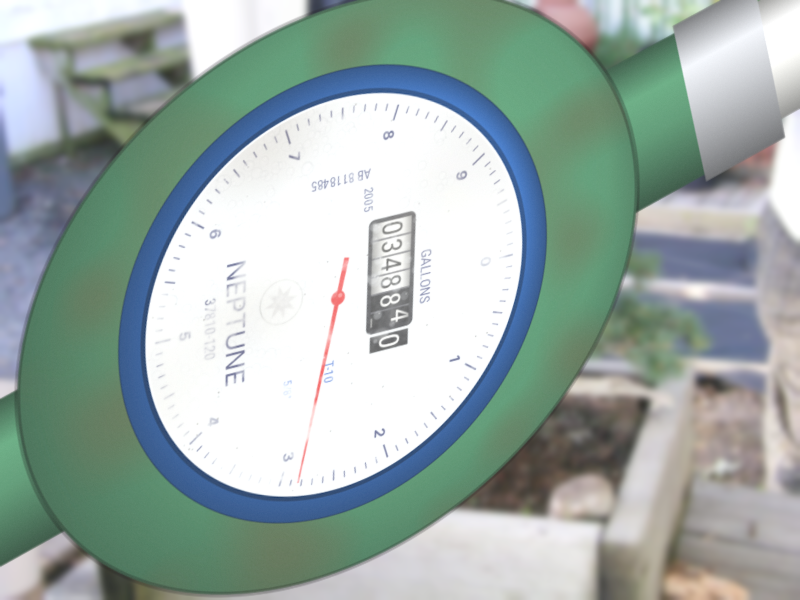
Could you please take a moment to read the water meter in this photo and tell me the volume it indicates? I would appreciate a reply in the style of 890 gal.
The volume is 348842.8 gal
